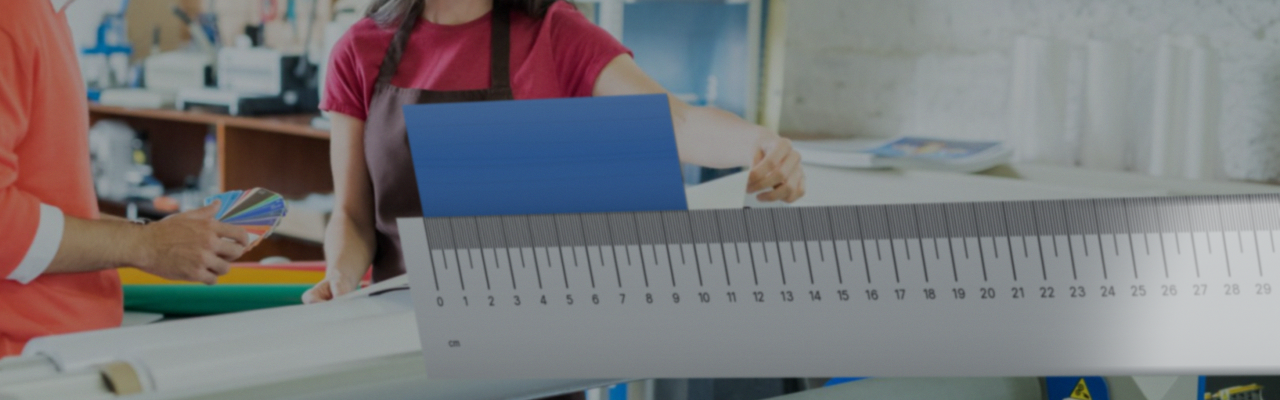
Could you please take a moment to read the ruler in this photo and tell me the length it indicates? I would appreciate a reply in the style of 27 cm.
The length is 10 cm
